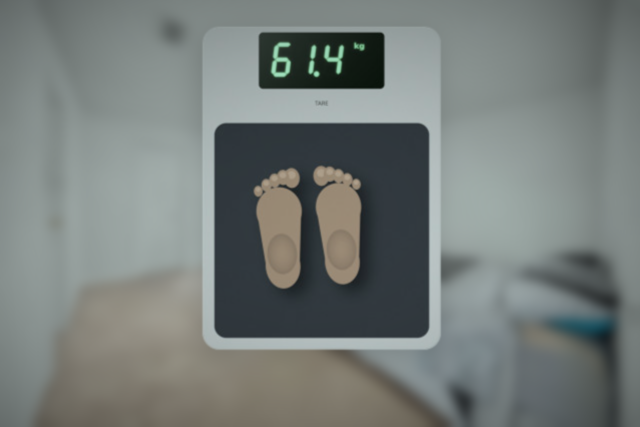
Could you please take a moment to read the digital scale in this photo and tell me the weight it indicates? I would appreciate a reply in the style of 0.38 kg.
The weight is 61.4 kg
